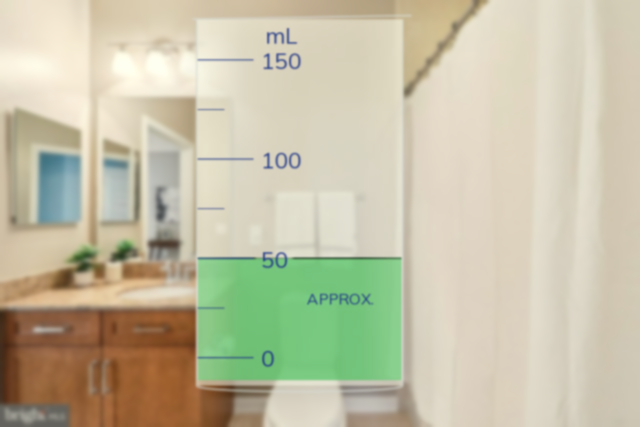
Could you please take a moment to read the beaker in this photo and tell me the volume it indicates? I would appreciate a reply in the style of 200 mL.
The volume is 50 mL
